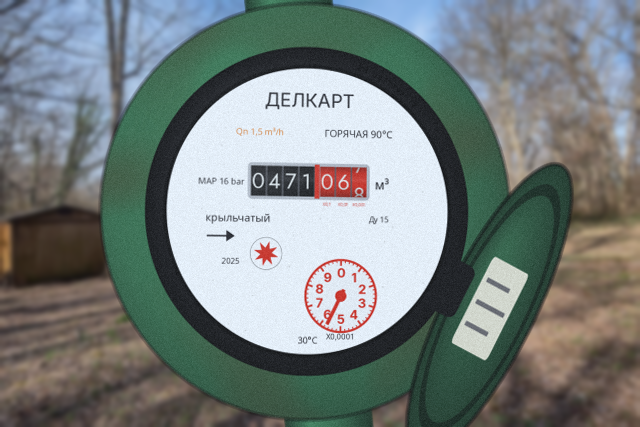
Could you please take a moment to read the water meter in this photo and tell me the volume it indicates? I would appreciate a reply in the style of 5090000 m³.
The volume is 471.0675 m³
